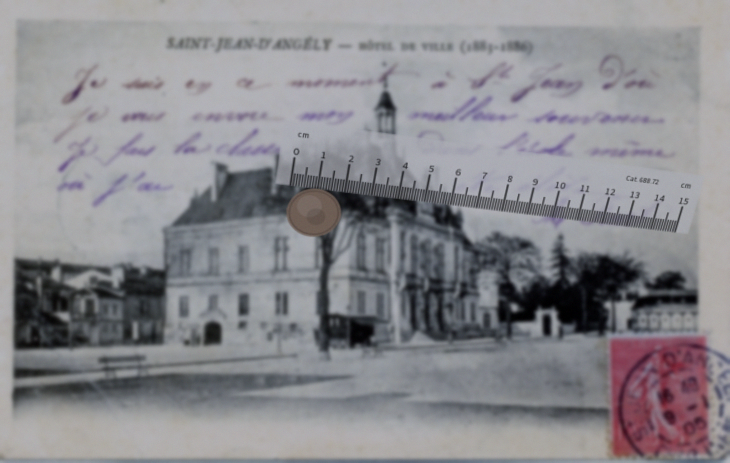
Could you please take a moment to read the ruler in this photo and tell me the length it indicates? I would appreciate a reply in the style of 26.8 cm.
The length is 2 cm
